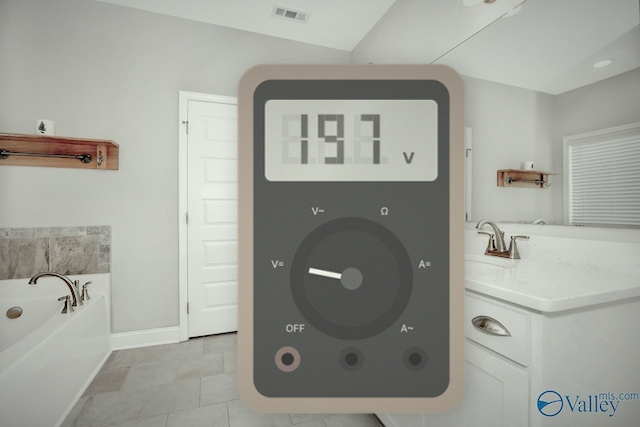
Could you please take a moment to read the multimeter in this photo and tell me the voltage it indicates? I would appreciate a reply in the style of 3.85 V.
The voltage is 197 V
